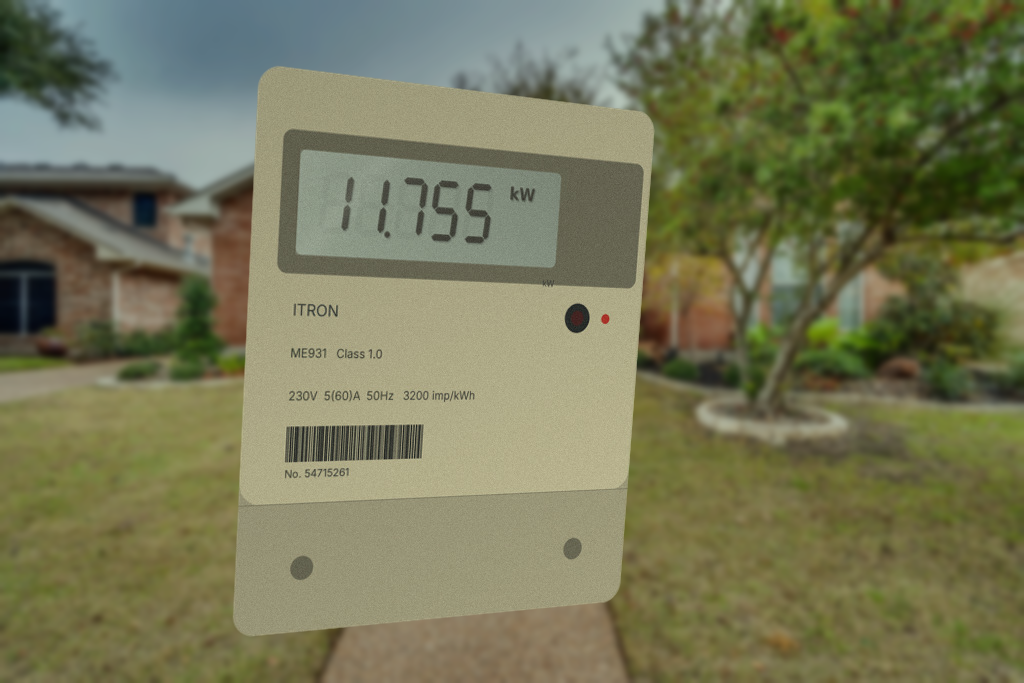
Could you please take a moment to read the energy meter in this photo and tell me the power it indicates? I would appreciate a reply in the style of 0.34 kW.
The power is 11.755 kW
